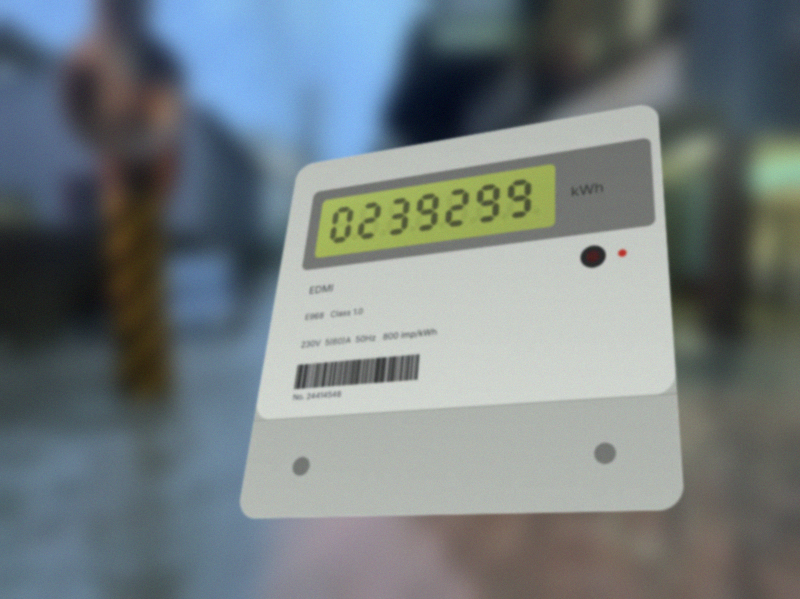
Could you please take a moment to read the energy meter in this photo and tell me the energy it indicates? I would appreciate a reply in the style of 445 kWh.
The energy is 239299 kWh
